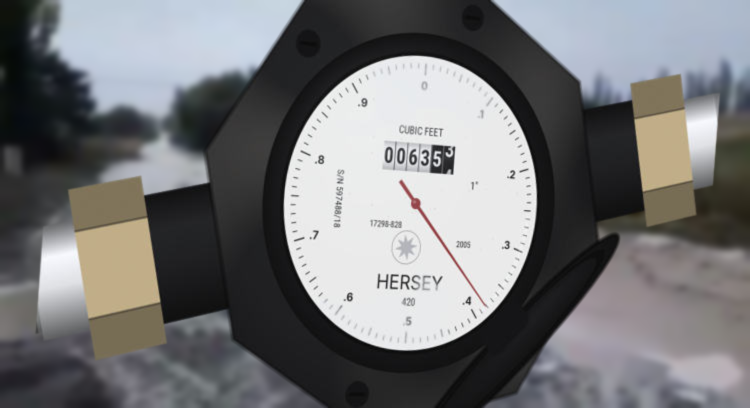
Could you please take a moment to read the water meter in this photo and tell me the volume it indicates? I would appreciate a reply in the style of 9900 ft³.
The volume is 6353.38 ft³
